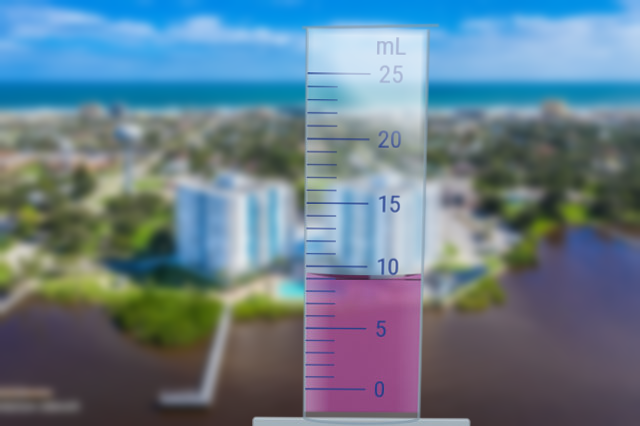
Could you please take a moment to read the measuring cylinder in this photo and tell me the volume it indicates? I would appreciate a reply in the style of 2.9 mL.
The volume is 9 mL
